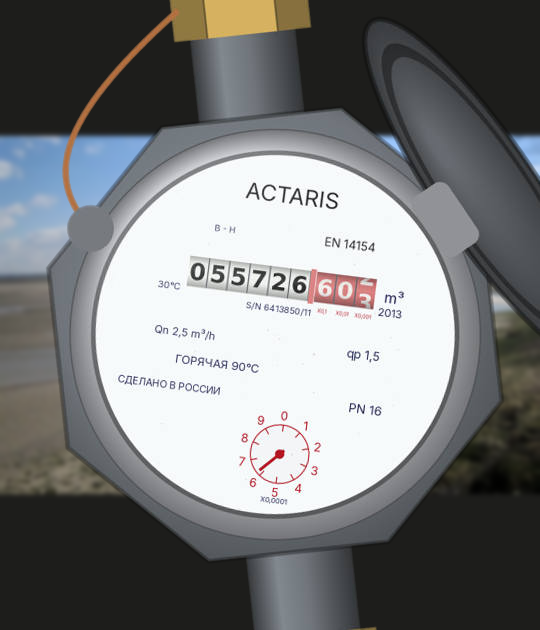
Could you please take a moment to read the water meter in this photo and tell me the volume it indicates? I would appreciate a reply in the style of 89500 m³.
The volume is 55726.6026 m³
